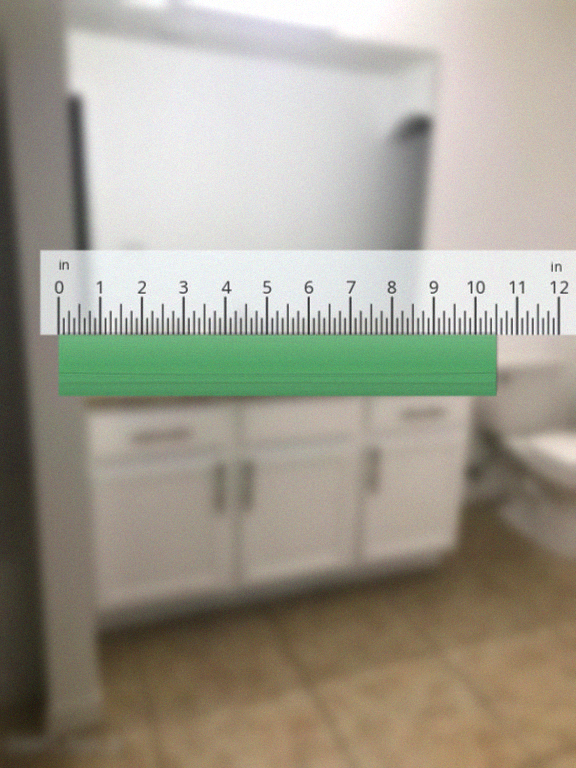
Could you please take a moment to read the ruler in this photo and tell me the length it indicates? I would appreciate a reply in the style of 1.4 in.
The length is 10.5 in
